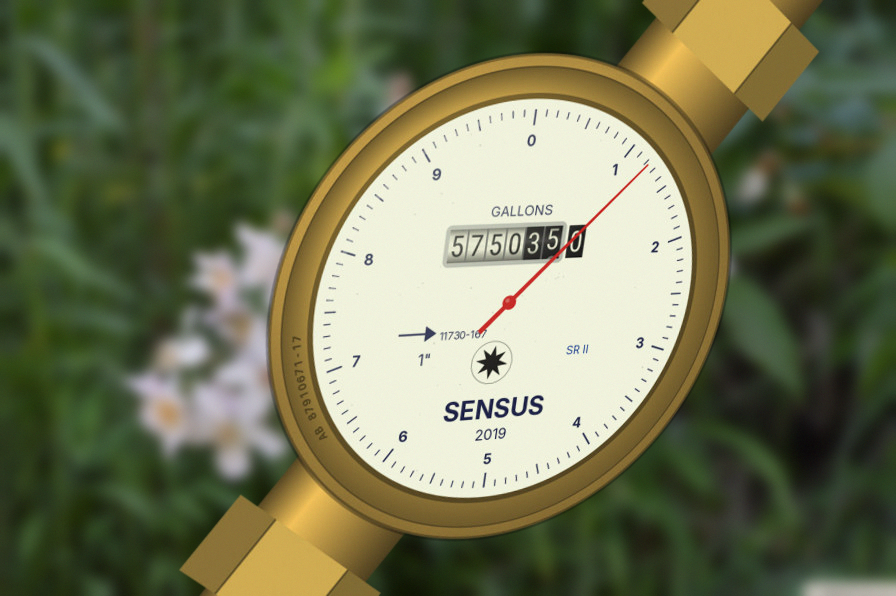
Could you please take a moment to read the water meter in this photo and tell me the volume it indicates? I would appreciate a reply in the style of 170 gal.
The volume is 5750351.2 gal
